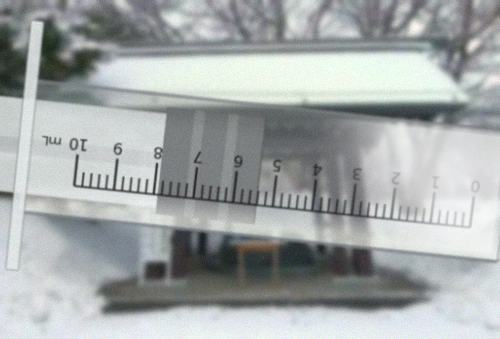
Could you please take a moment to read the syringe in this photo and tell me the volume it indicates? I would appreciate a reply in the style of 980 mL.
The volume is 5.4 mL
